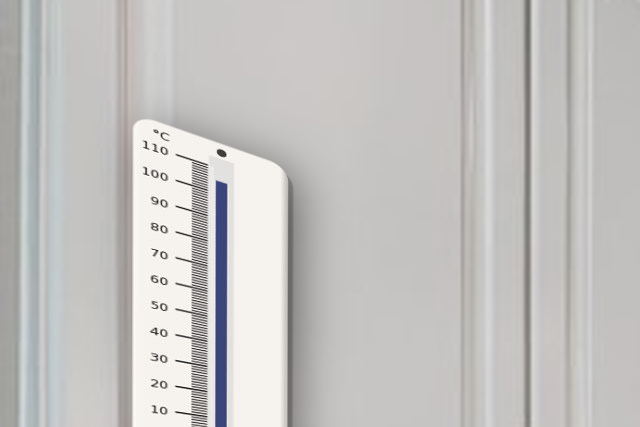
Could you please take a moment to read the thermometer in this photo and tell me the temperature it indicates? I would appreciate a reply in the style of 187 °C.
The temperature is 105 °C
